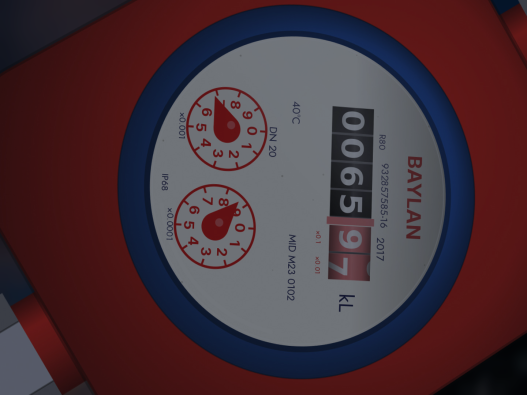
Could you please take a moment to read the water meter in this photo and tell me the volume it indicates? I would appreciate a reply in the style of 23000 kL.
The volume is 65.9668 kL
